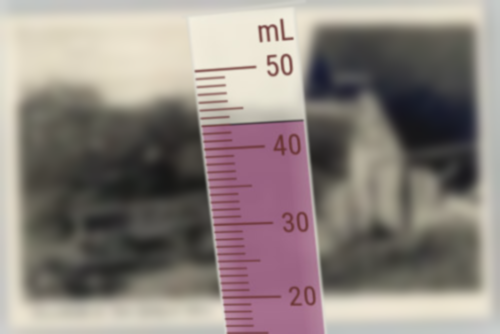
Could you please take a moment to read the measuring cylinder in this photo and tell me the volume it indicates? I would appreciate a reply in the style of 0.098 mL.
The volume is 43 mL
